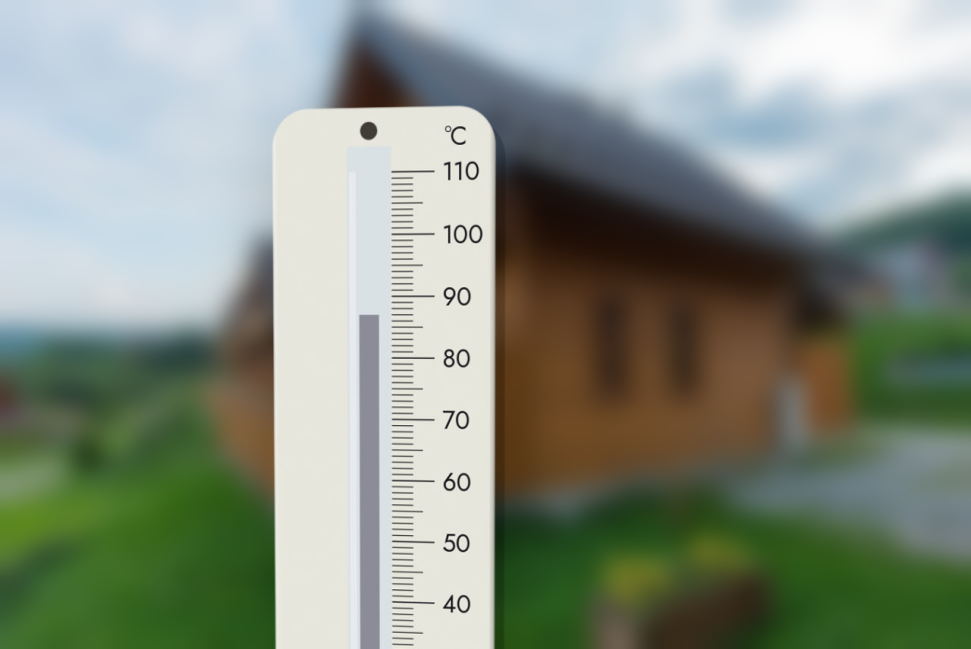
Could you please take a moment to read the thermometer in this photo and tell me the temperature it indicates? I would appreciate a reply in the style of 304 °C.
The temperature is 87 °C
